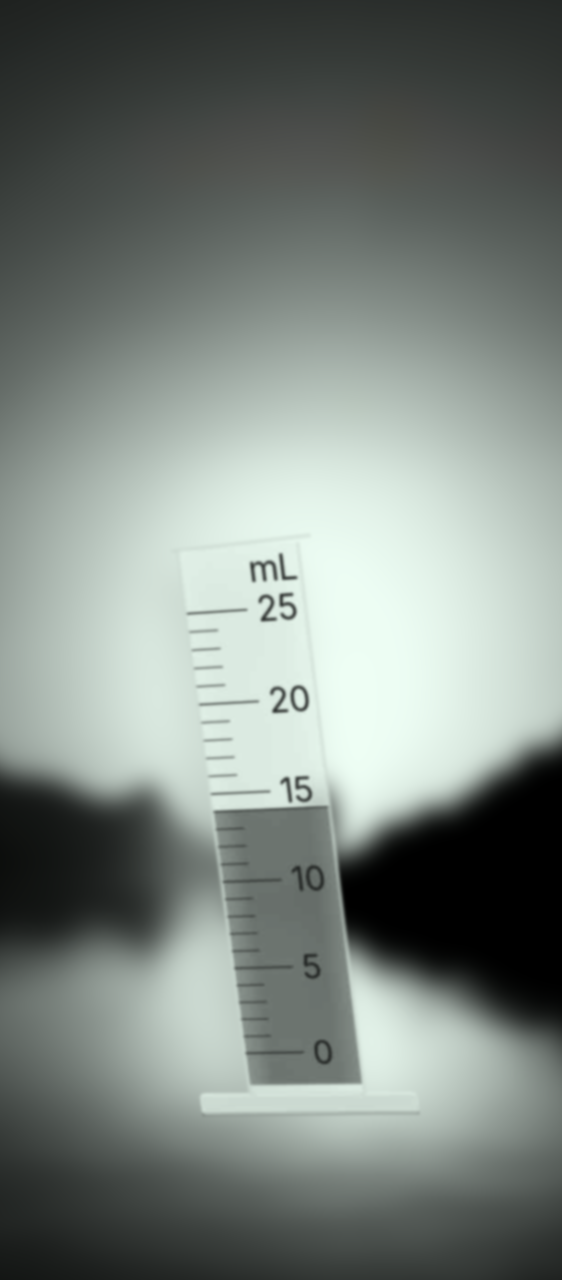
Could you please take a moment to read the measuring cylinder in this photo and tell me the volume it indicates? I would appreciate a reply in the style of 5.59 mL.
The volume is 14 mL
